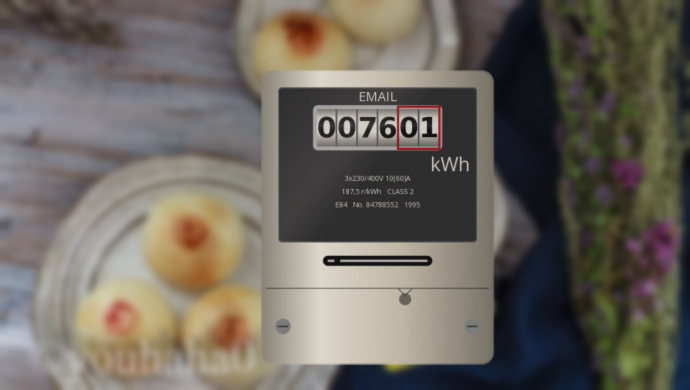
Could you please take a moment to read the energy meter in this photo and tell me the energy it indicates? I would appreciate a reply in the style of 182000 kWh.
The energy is 76.01 kWh
